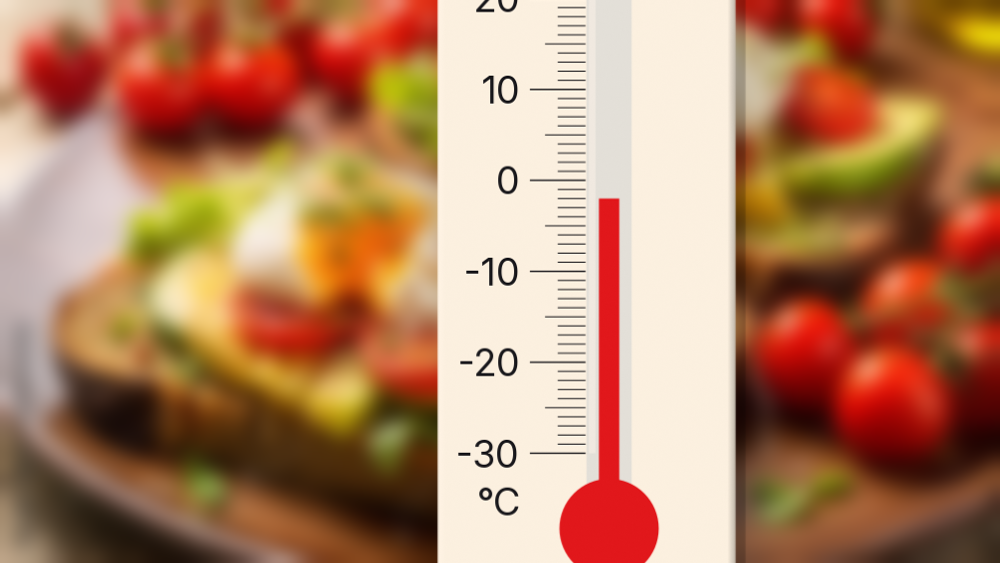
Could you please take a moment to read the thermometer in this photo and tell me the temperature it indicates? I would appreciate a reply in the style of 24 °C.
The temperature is -2 °C
